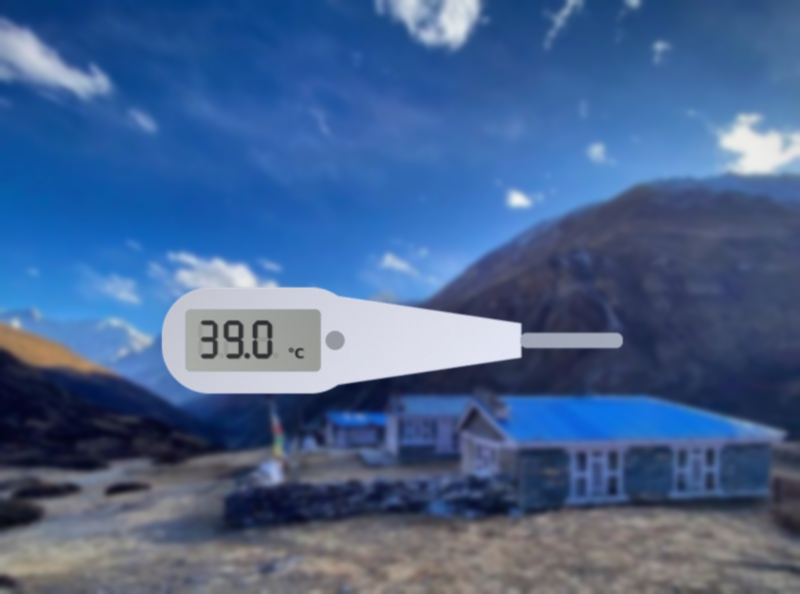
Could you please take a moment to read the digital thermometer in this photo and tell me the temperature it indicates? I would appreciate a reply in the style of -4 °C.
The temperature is 39.0 °C
